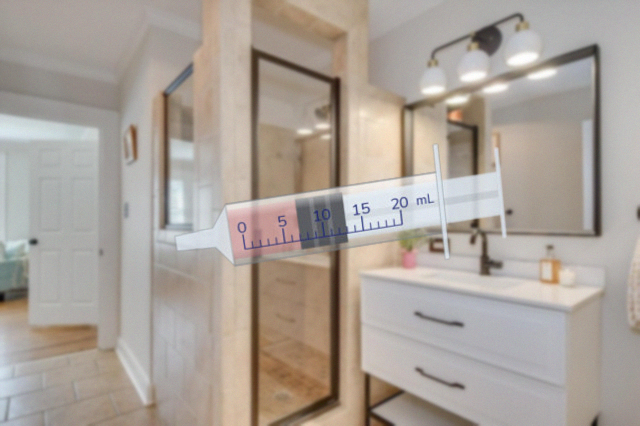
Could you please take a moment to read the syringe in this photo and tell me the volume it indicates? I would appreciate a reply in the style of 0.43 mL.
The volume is 7 mL
